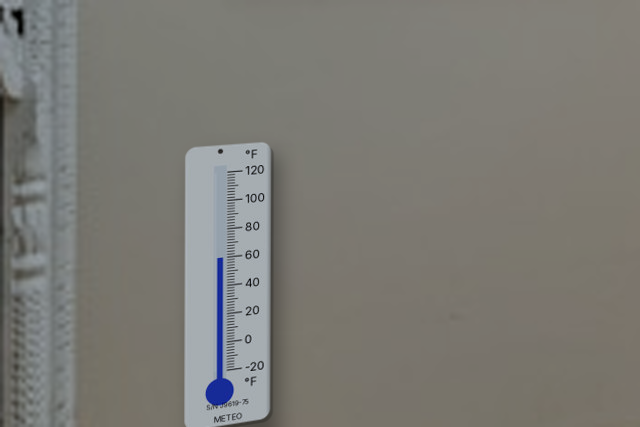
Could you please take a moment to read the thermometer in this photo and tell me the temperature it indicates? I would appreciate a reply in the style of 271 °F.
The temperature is 60 °F
